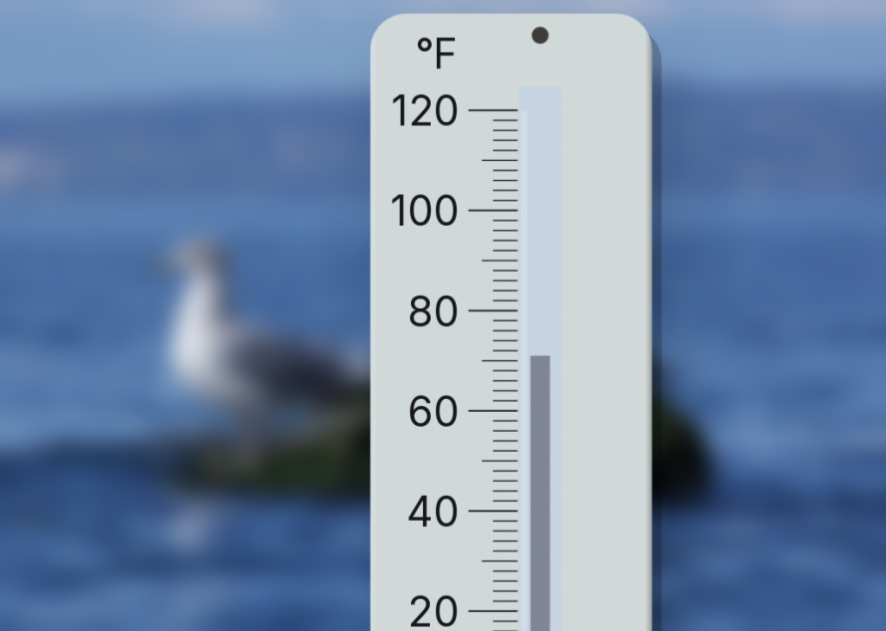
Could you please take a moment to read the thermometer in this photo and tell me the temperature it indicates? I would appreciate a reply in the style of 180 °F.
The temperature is 71 °F
